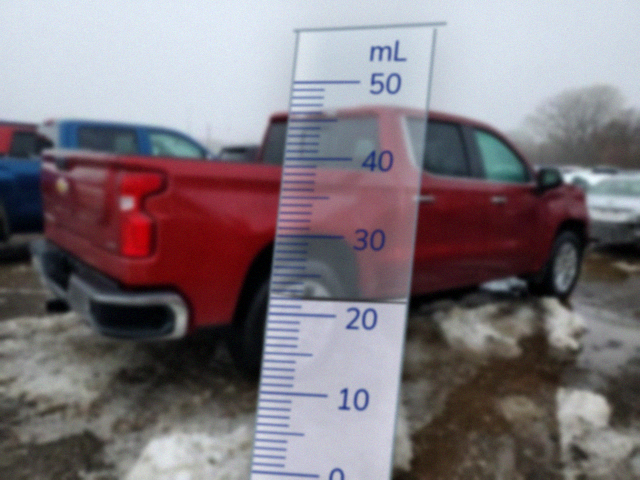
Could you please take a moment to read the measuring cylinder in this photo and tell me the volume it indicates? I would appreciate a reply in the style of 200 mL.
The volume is 22 mL
